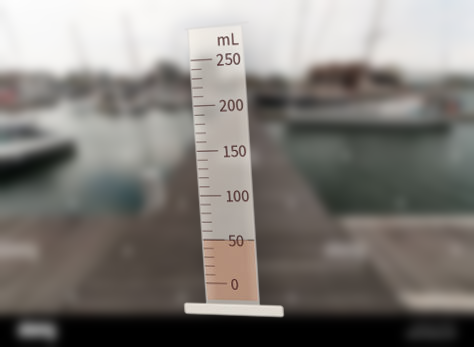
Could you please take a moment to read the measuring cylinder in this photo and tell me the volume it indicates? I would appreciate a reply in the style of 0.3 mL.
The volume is 50 mL
